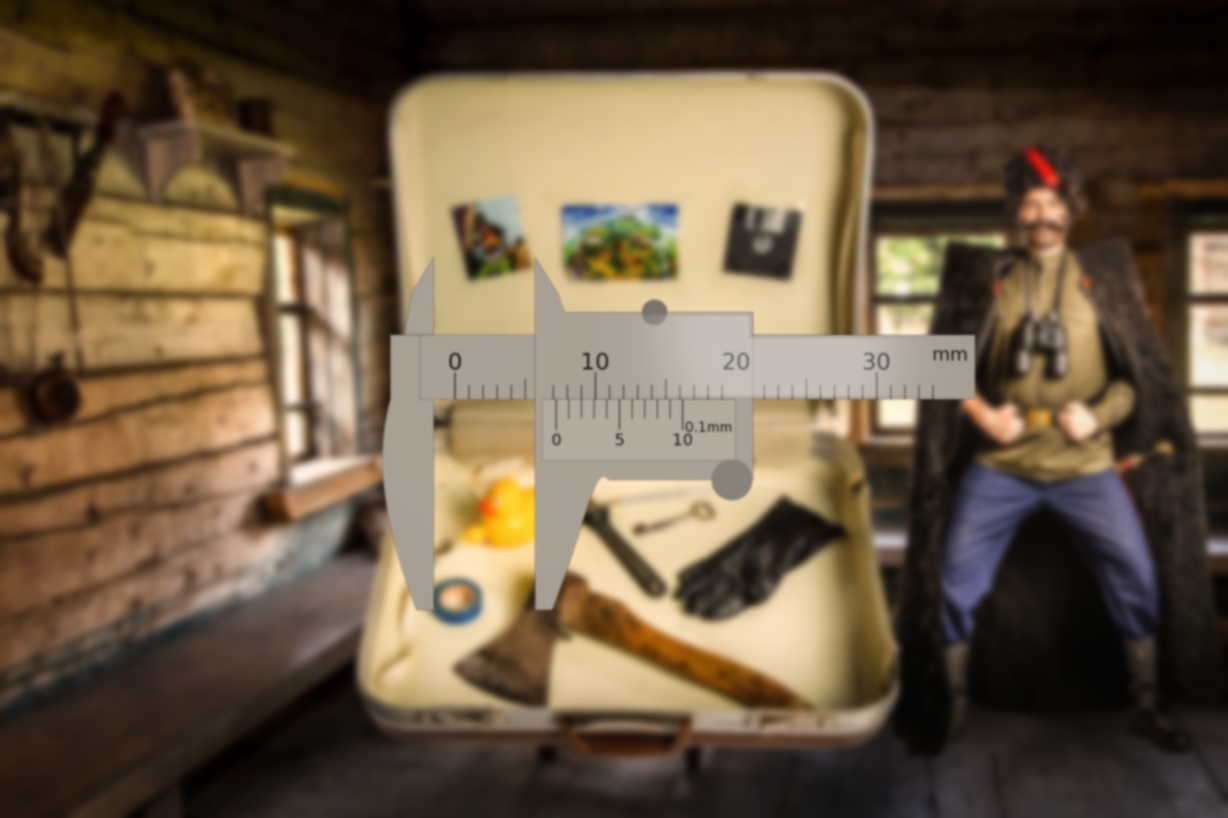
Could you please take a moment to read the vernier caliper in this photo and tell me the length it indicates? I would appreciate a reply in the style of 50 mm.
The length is 7.2 mm
